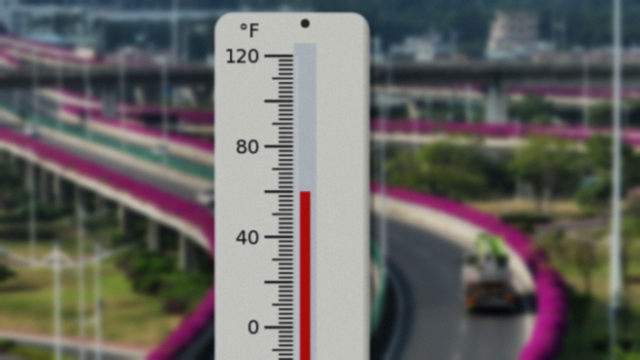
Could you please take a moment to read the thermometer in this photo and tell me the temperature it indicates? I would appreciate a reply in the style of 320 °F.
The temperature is 60 °F
